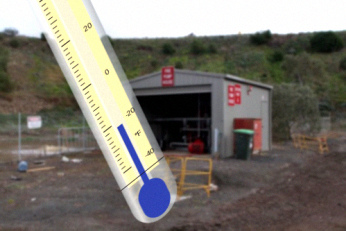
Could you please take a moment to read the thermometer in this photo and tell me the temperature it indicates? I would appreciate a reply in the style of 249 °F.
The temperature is -22 °F
